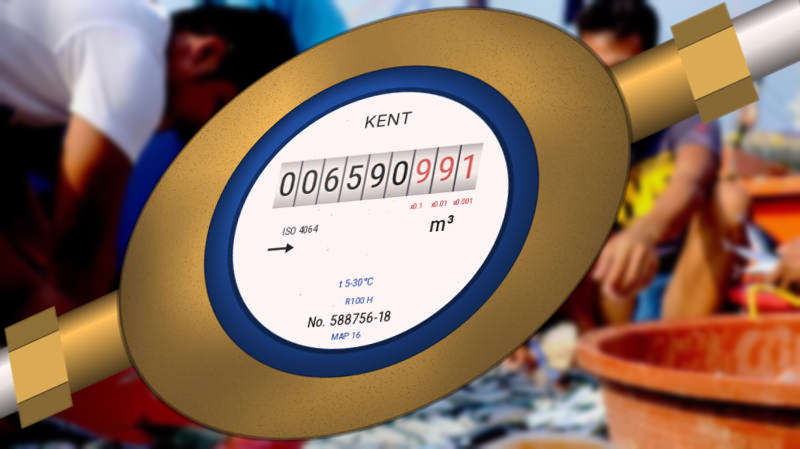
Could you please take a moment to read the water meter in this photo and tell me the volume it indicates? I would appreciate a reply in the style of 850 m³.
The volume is 6590.991 m³
